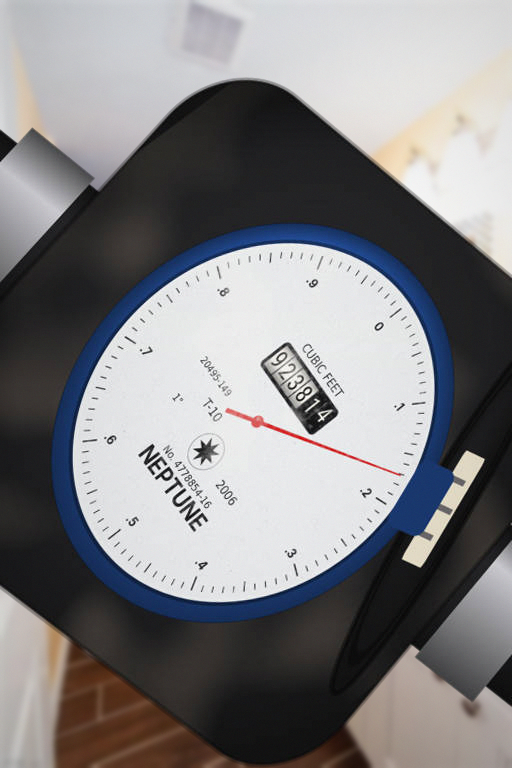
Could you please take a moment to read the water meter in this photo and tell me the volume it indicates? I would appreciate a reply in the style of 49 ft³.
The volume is 923814.17 ft³
